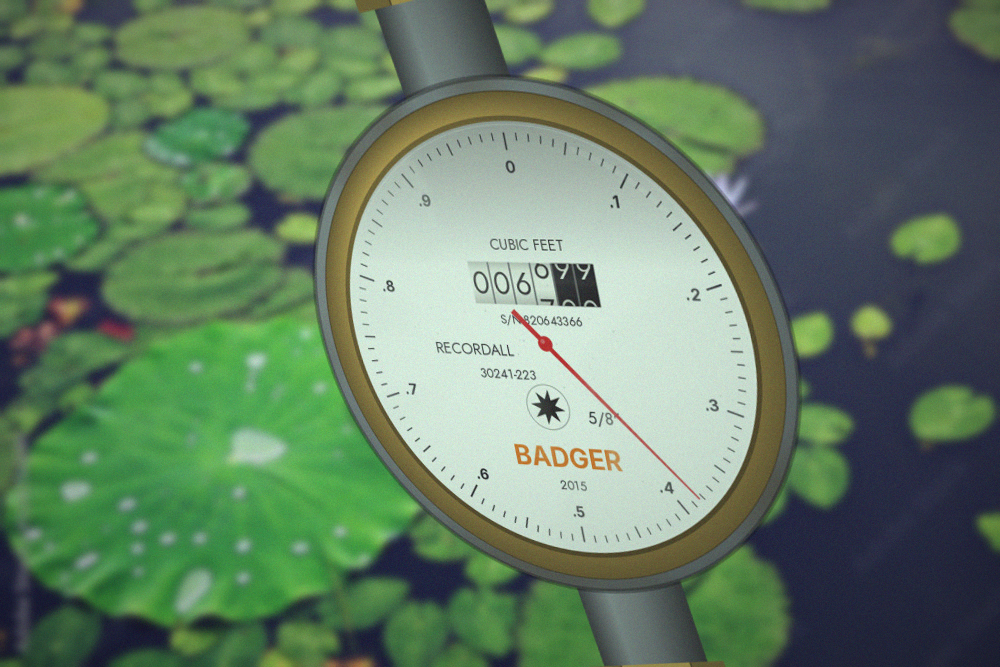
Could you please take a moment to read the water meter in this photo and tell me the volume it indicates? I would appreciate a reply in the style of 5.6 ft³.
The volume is 6699.38 ft³
